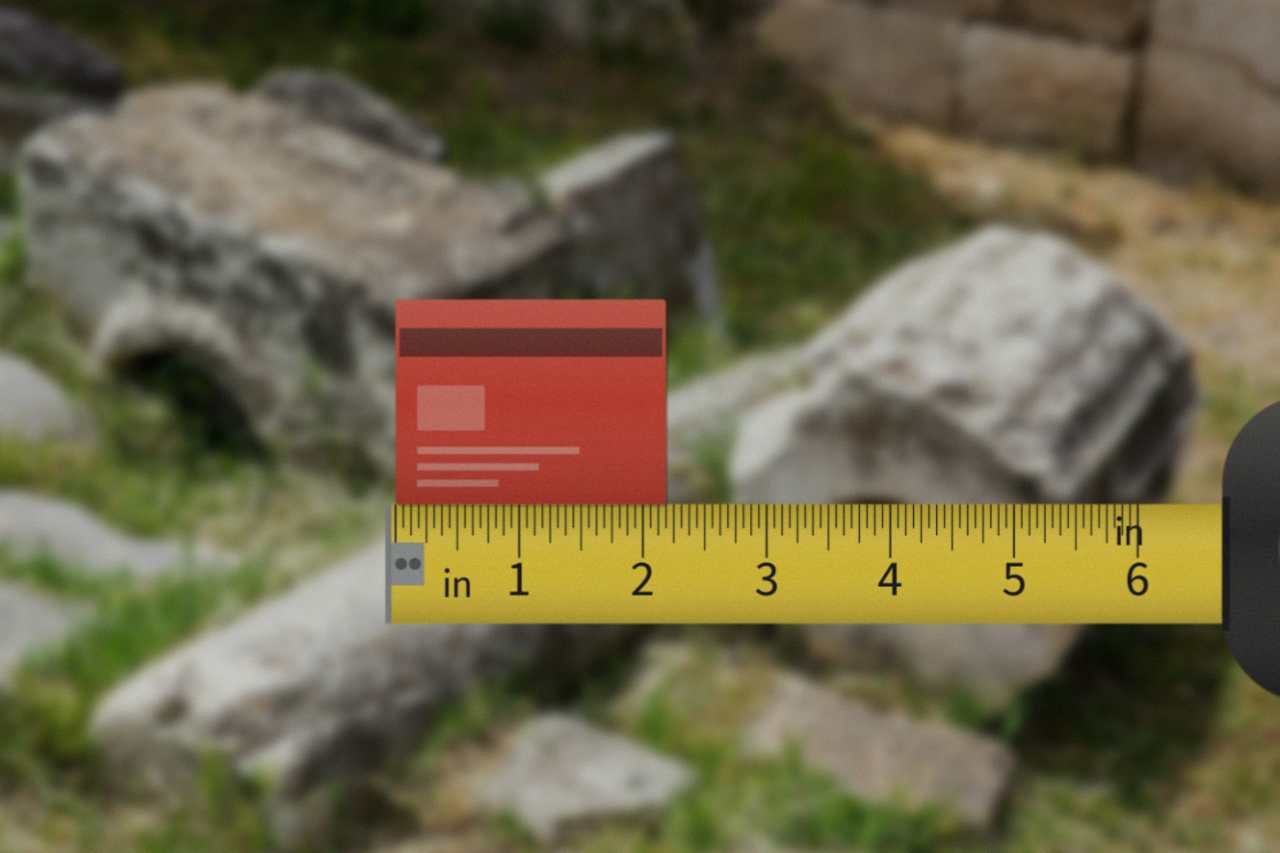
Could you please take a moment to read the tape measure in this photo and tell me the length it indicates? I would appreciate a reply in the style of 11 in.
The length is 2.1875 in
